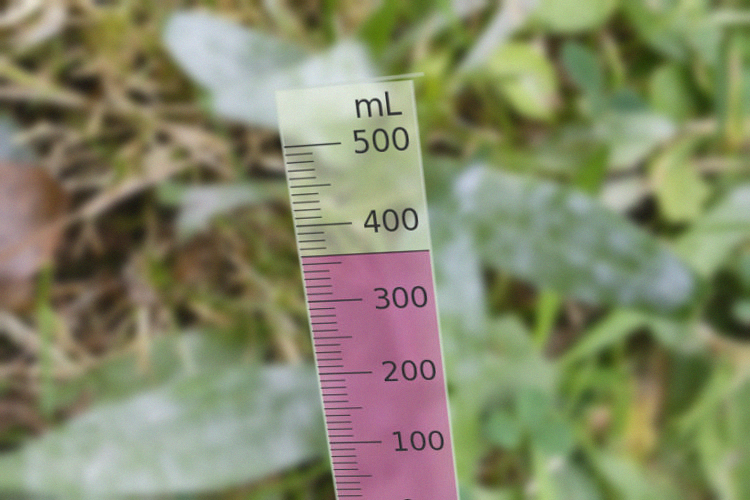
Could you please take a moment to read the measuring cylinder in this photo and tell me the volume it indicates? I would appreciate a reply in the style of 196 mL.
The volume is 360 mL
